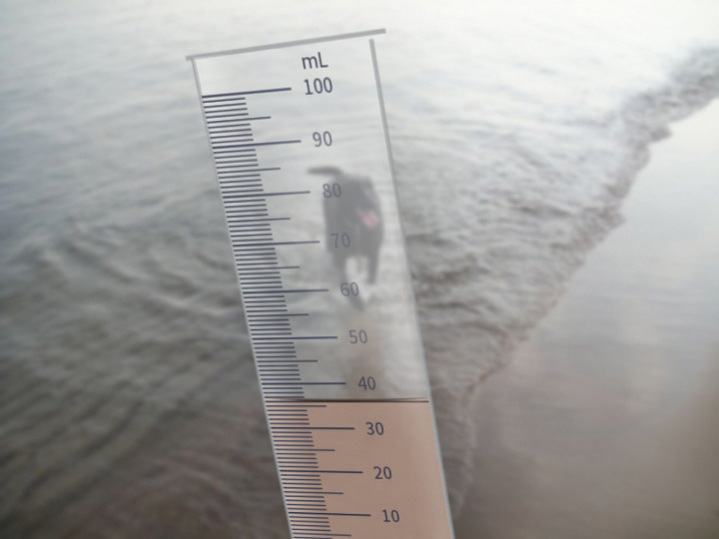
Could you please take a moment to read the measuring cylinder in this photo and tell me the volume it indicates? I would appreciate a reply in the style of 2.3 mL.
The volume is 36 mL
